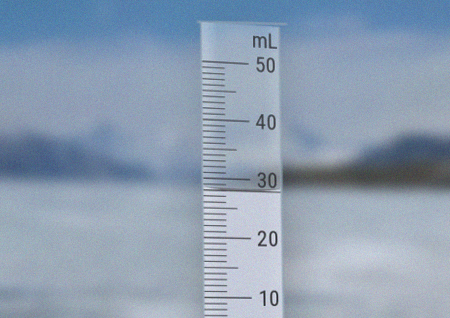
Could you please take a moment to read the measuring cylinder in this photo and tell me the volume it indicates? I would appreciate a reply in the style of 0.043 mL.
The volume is 28 mL
